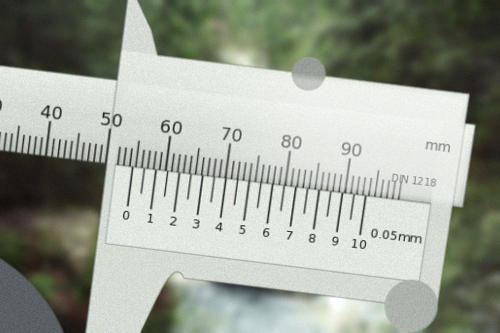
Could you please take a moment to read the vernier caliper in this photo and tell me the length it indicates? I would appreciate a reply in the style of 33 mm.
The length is 54.5 mm
